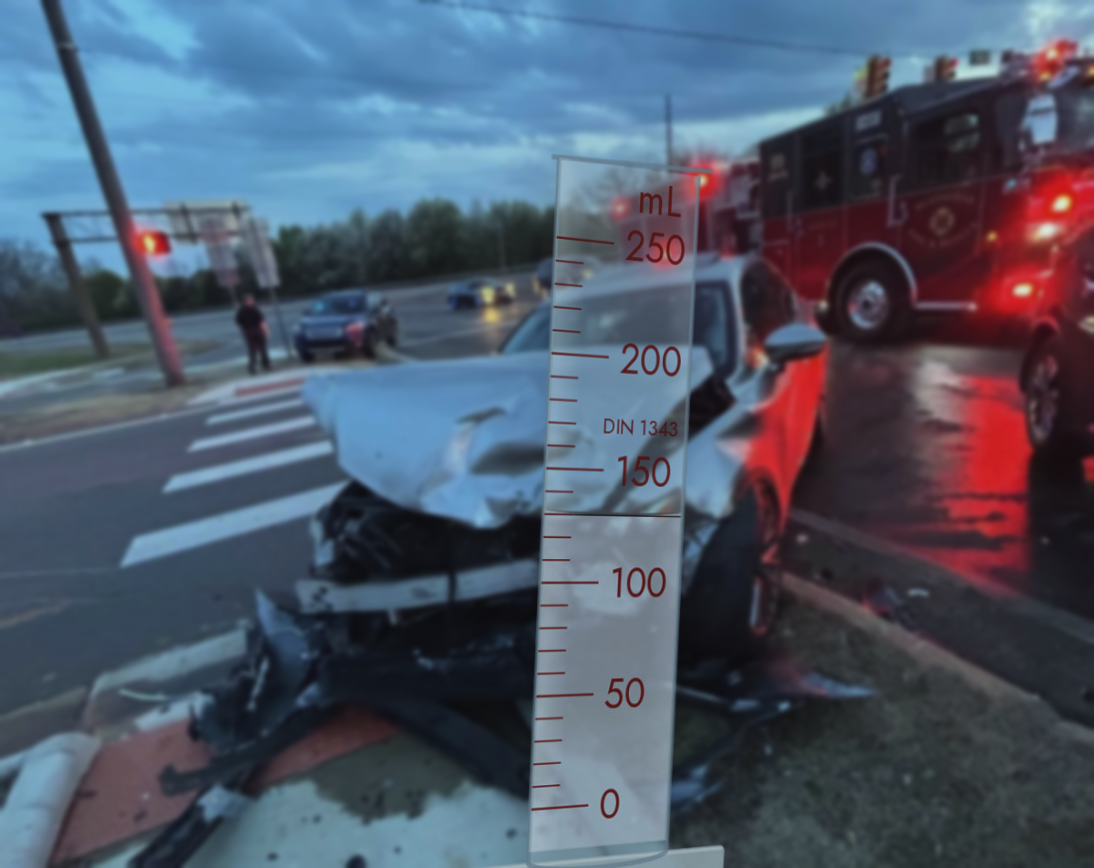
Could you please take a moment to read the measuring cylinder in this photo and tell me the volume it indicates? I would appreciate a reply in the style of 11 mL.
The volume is 130 mL
